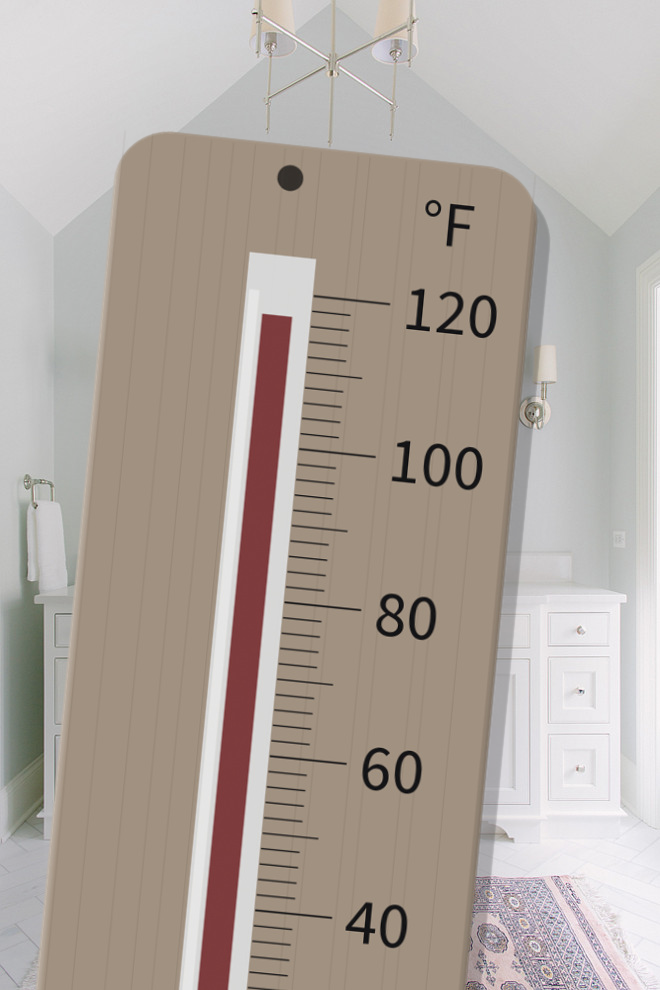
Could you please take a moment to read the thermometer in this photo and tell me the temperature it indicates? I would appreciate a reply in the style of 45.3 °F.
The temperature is 117 °F
